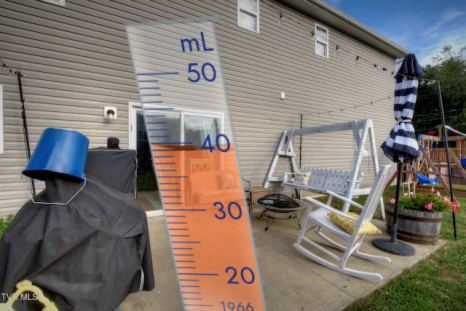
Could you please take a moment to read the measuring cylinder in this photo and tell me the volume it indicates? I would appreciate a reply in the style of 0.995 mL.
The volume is 39 mL
